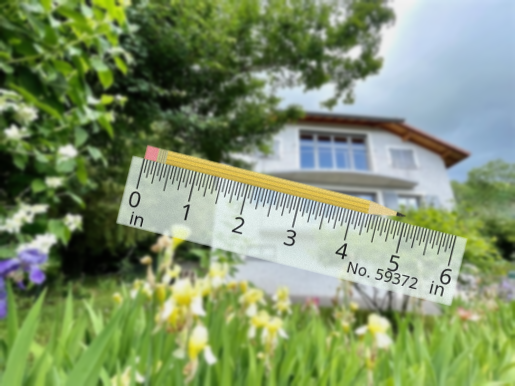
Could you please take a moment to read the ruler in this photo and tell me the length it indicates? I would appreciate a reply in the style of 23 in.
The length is 5 in
